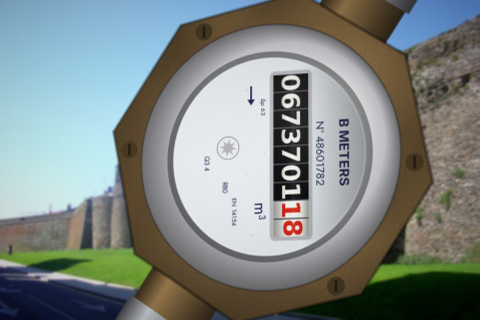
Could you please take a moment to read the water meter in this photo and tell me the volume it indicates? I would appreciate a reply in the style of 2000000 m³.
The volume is 673701.18 m³
